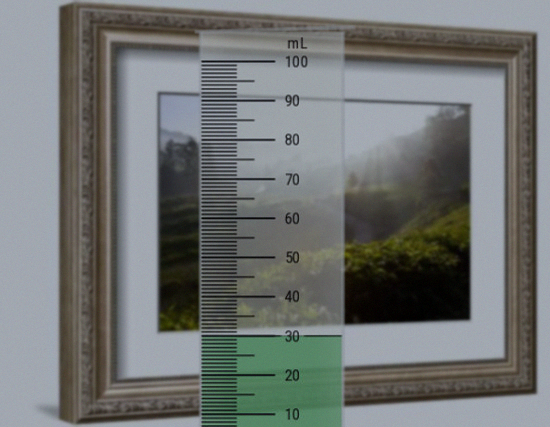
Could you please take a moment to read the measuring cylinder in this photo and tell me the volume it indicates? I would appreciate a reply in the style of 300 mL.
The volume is 30 mL
